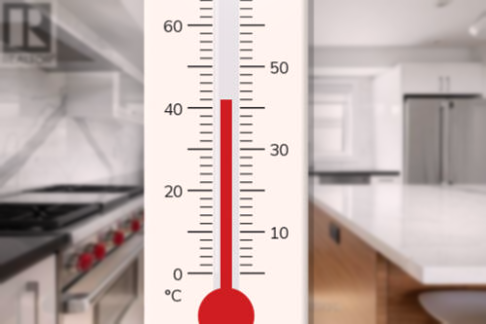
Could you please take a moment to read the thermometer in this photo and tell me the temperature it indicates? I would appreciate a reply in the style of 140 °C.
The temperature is 42 °C
